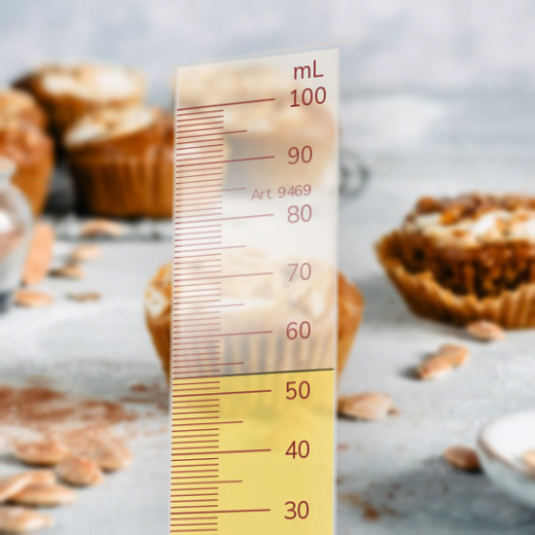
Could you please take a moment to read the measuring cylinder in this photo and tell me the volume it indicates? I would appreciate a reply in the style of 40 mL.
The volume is 53 mL
